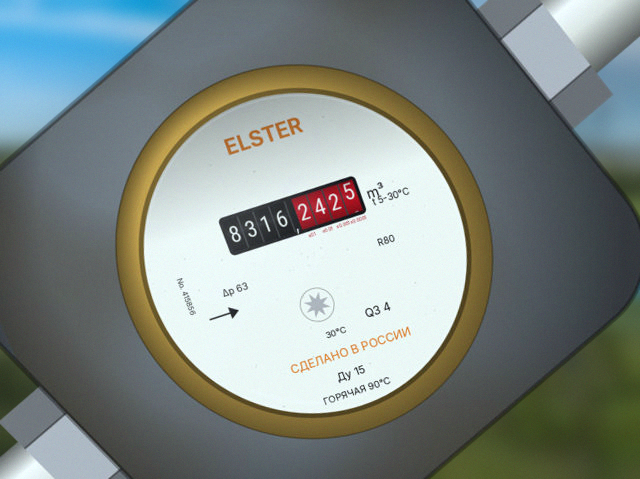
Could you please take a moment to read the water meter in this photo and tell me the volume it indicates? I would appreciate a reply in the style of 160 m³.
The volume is 8316.2425 m³
